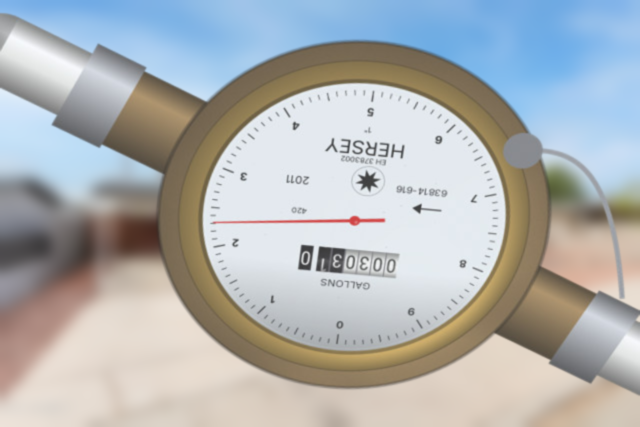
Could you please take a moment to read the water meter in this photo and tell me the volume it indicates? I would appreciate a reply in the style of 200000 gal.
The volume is 30312.3 gal
